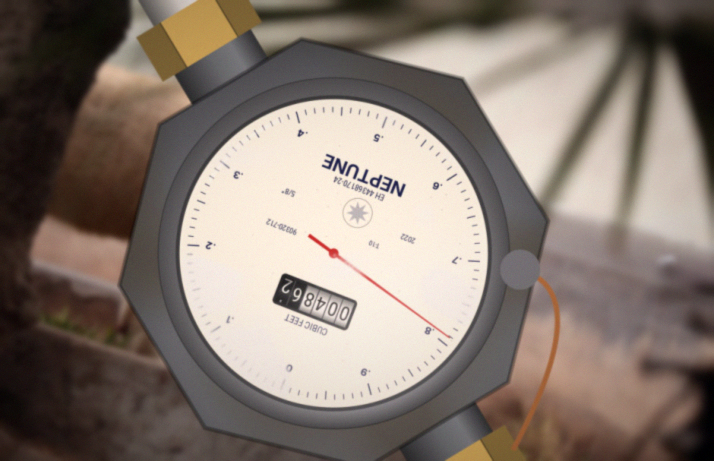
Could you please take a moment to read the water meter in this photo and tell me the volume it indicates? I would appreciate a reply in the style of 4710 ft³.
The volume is 4861.79 ft³
